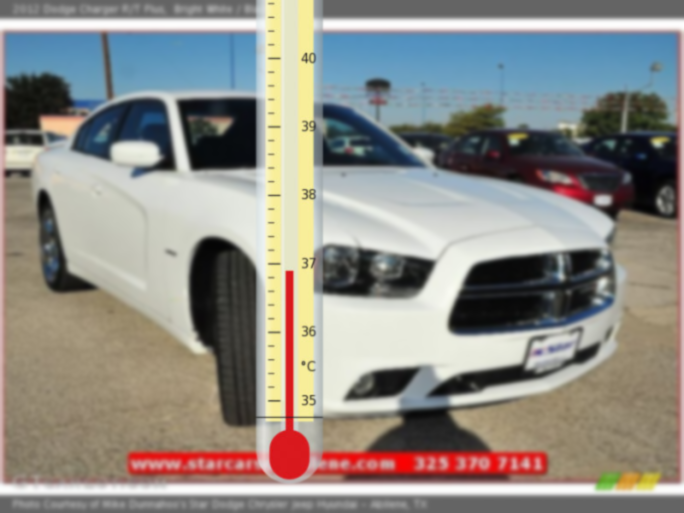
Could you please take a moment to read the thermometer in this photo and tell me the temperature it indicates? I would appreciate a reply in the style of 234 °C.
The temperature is 36.9 °C
